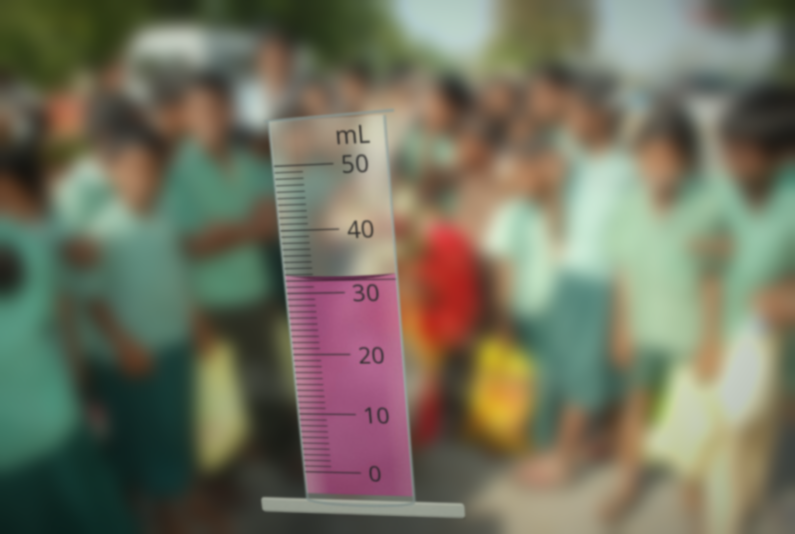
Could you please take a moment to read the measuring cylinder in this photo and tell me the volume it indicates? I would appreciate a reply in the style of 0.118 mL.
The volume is 32 mL
